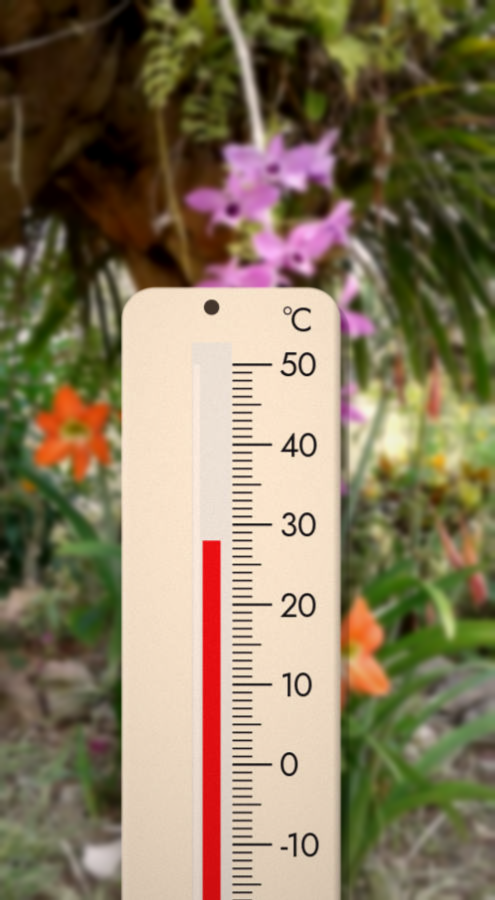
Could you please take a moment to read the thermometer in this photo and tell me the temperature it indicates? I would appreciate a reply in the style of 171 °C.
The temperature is 28 °C
